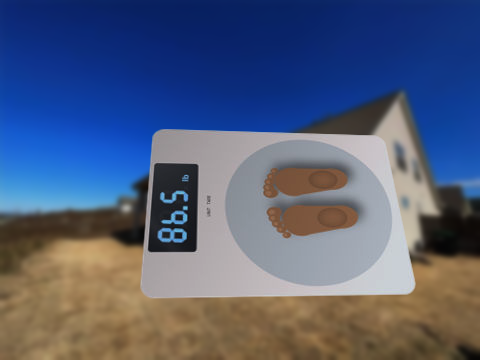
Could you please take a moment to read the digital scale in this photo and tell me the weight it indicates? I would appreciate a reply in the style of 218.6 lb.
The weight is 86.5 lb
